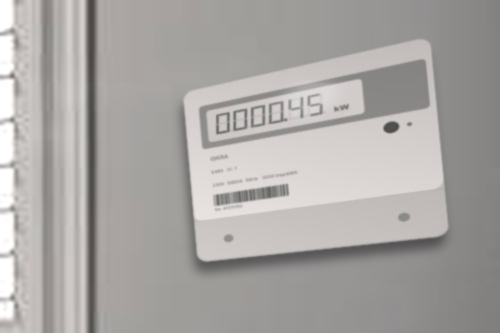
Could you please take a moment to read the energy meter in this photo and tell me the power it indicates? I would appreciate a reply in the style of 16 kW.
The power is 0.45 kW
